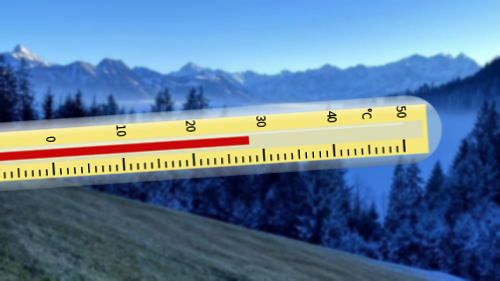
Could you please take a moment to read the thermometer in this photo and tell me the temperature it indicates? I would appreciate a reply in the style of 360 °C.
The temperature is 28 °C
